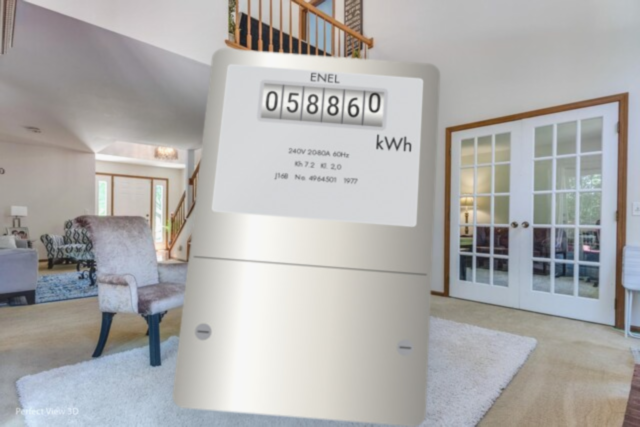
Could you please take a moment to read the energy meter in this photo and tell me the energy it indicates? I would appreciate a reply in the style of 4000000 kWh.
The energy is 58860 kWh
